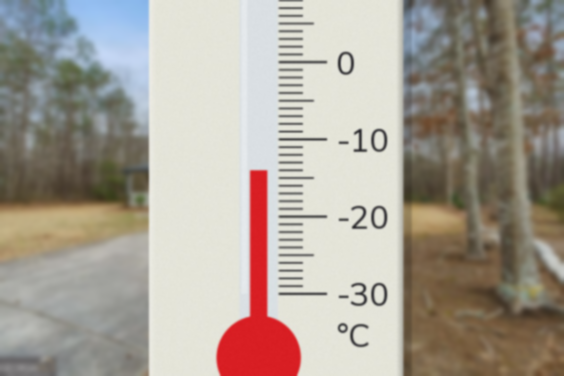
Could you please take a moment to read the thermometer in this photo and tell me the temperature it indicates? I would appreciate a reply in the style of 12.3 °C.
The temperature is -14 °C
